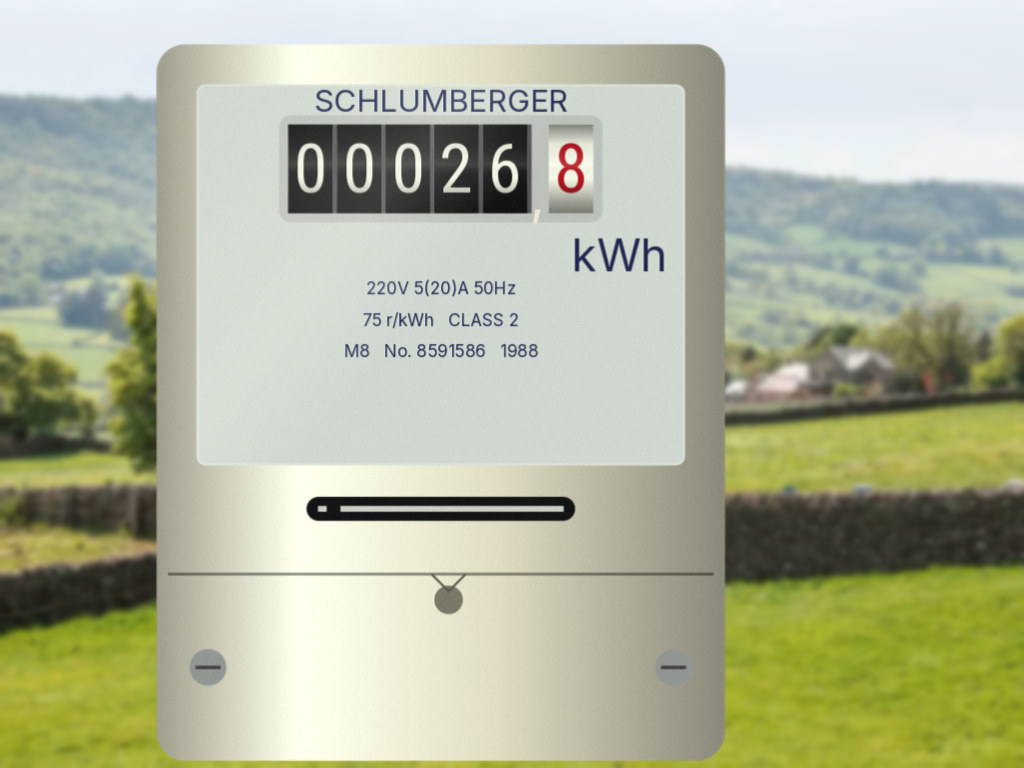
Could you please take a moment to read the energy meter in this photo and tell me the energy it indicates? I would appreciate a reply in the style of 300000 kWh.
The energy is 26.8 kWh
